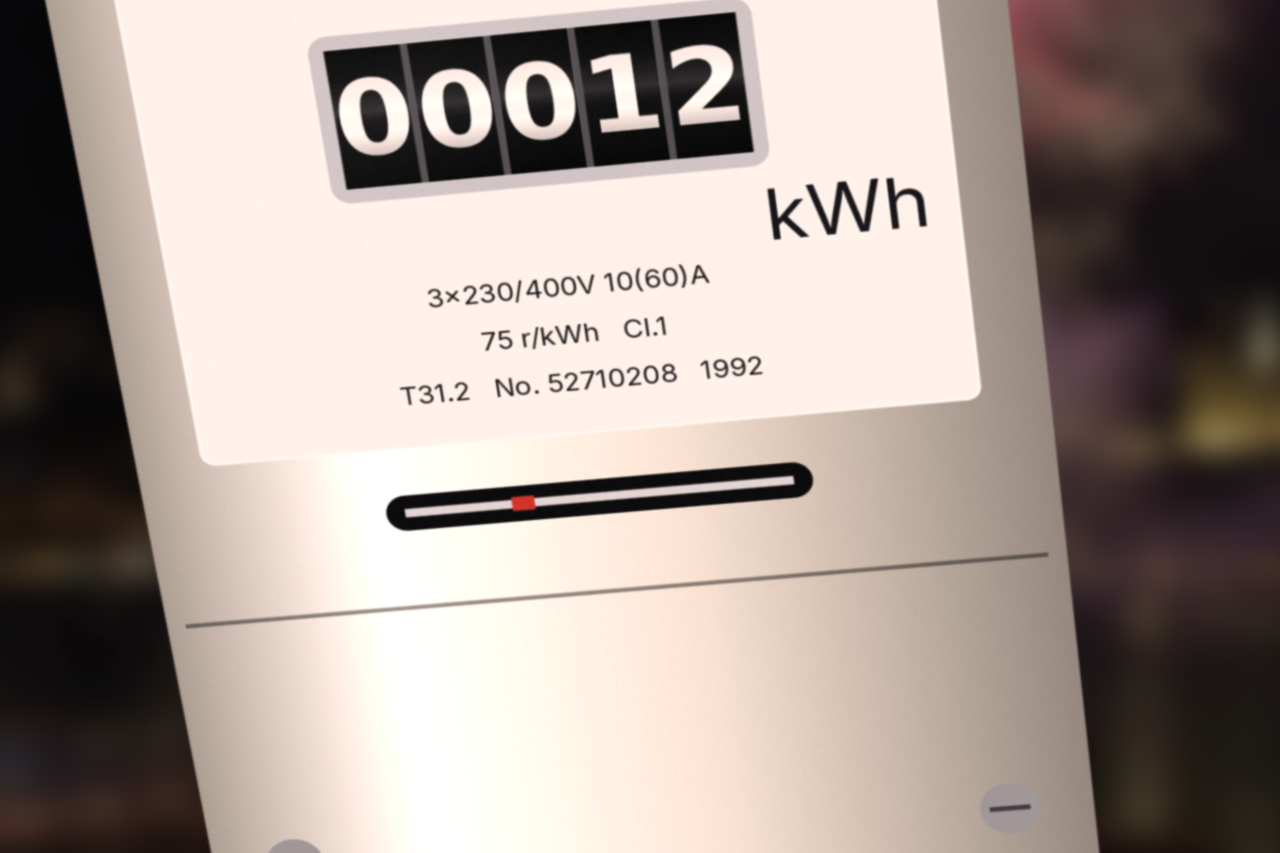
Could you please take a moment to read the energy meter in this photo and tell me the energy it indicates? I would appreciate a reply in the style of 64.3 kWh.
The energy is 12 kWh
